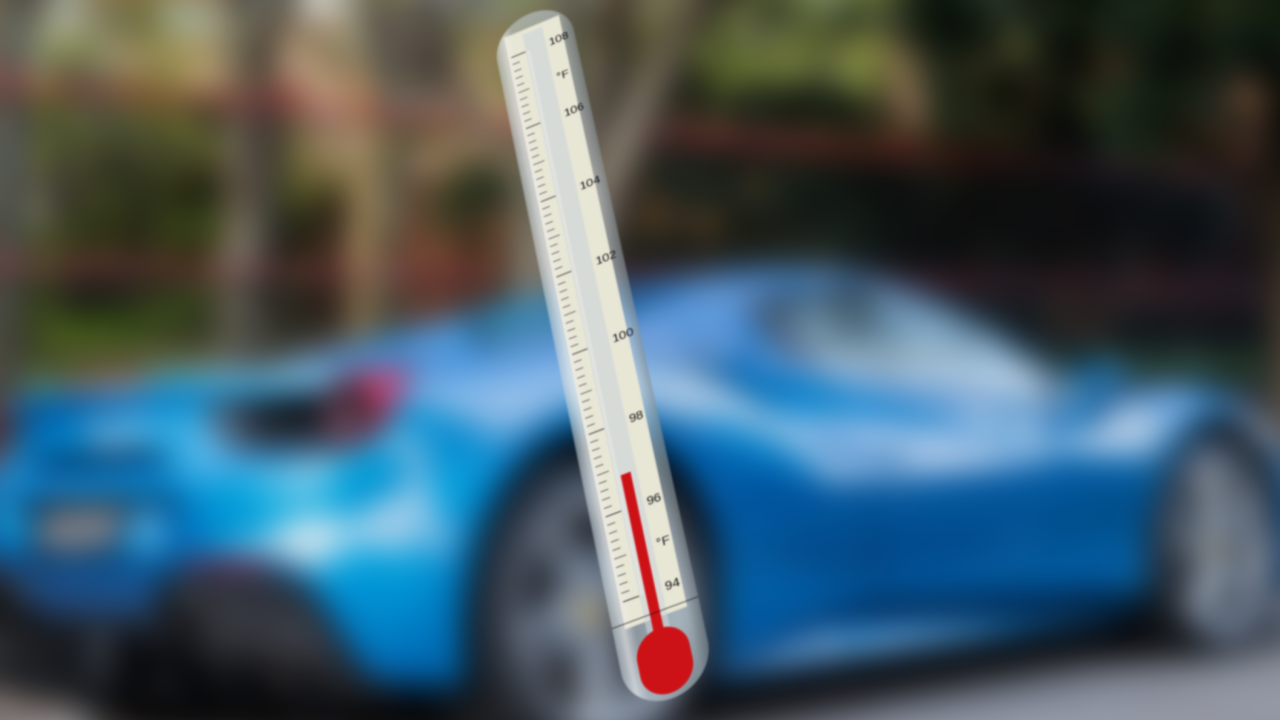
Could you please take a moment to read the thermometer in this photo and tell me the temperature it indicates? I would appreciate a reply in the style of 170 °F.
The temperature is 96.8 °F
